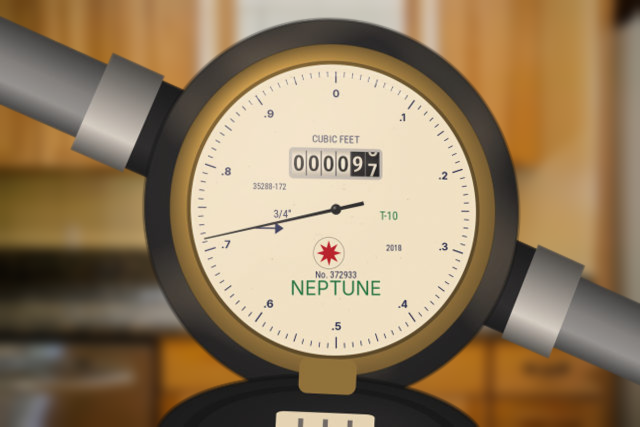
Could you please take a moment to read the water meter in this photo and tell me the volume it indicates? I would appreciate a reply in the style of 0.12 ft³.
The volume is 96.71 ft³
